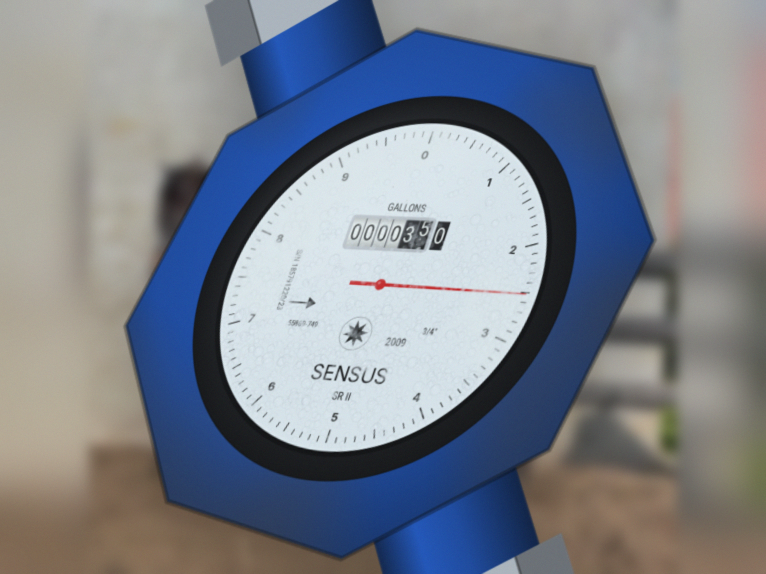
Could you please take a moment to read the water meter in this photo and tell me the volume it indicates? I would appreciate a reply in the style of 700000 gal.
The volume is 352.5 gal
